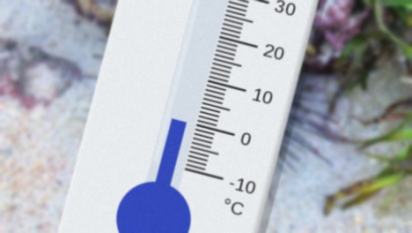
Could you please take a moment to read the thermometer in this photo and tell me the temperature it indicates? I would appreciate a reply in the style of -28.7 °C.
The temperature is 0 °C
